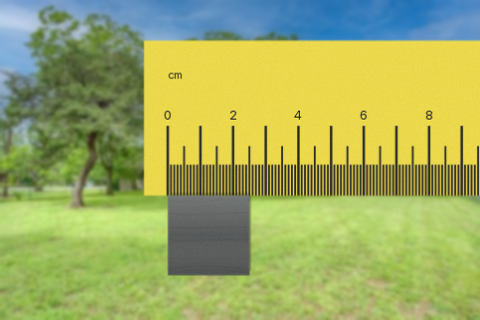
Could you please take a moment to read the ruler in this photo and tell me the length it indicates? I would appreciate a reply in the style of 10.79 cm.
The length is 2.5 cm
